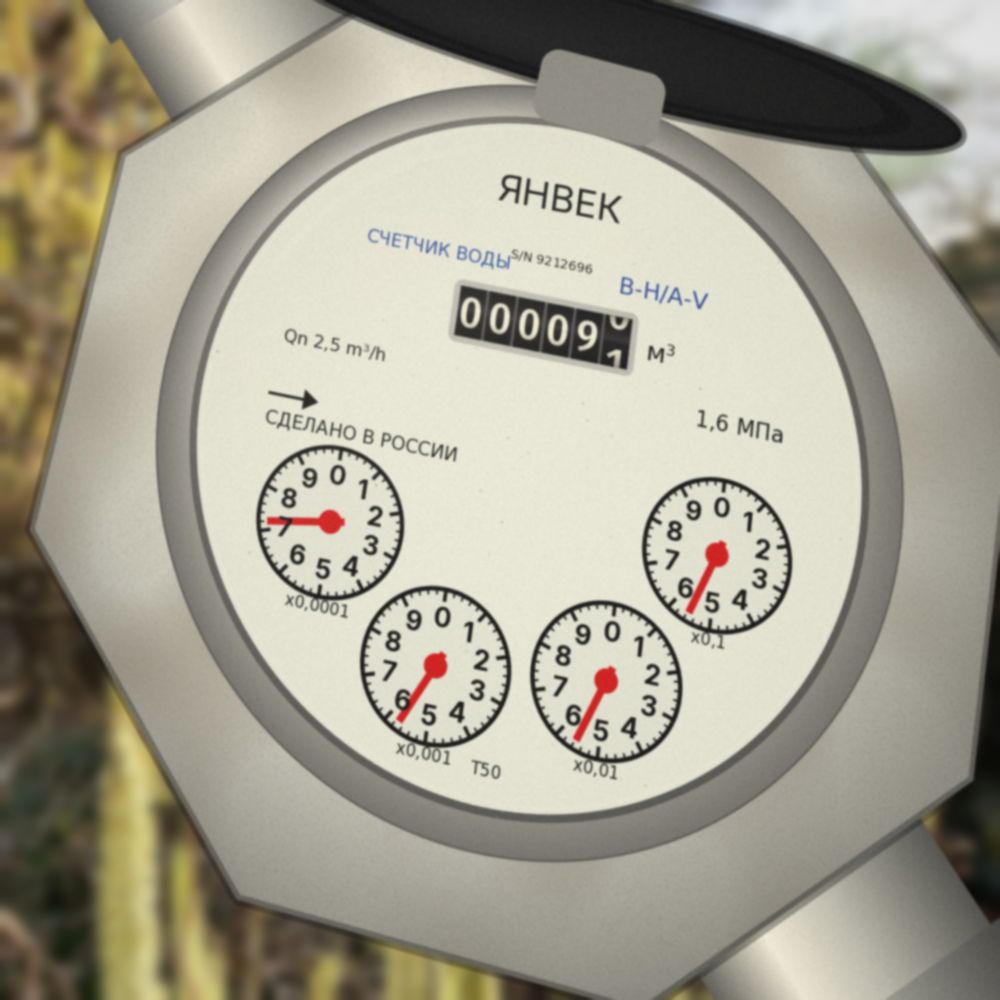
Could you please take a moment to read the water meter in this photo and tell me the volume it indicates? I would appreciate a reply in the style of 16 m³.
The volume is 90.5557 m³
